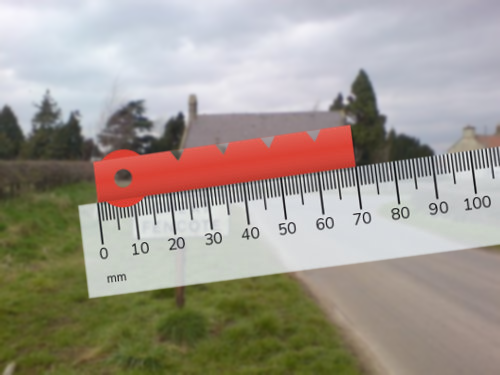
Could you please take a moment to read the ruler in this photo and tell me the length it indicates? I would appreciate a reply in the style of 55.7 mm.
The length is 70 mm
